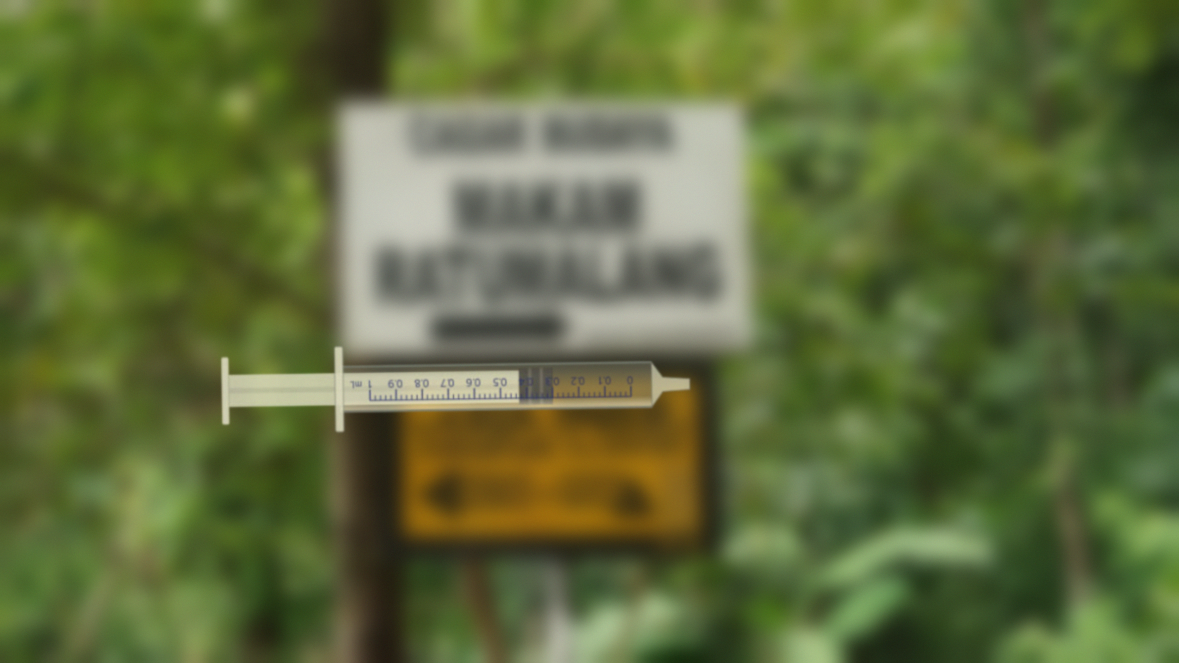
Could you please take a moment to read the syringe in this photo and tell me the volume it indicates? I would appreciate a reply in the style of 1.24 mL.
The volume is 0.3 mL
